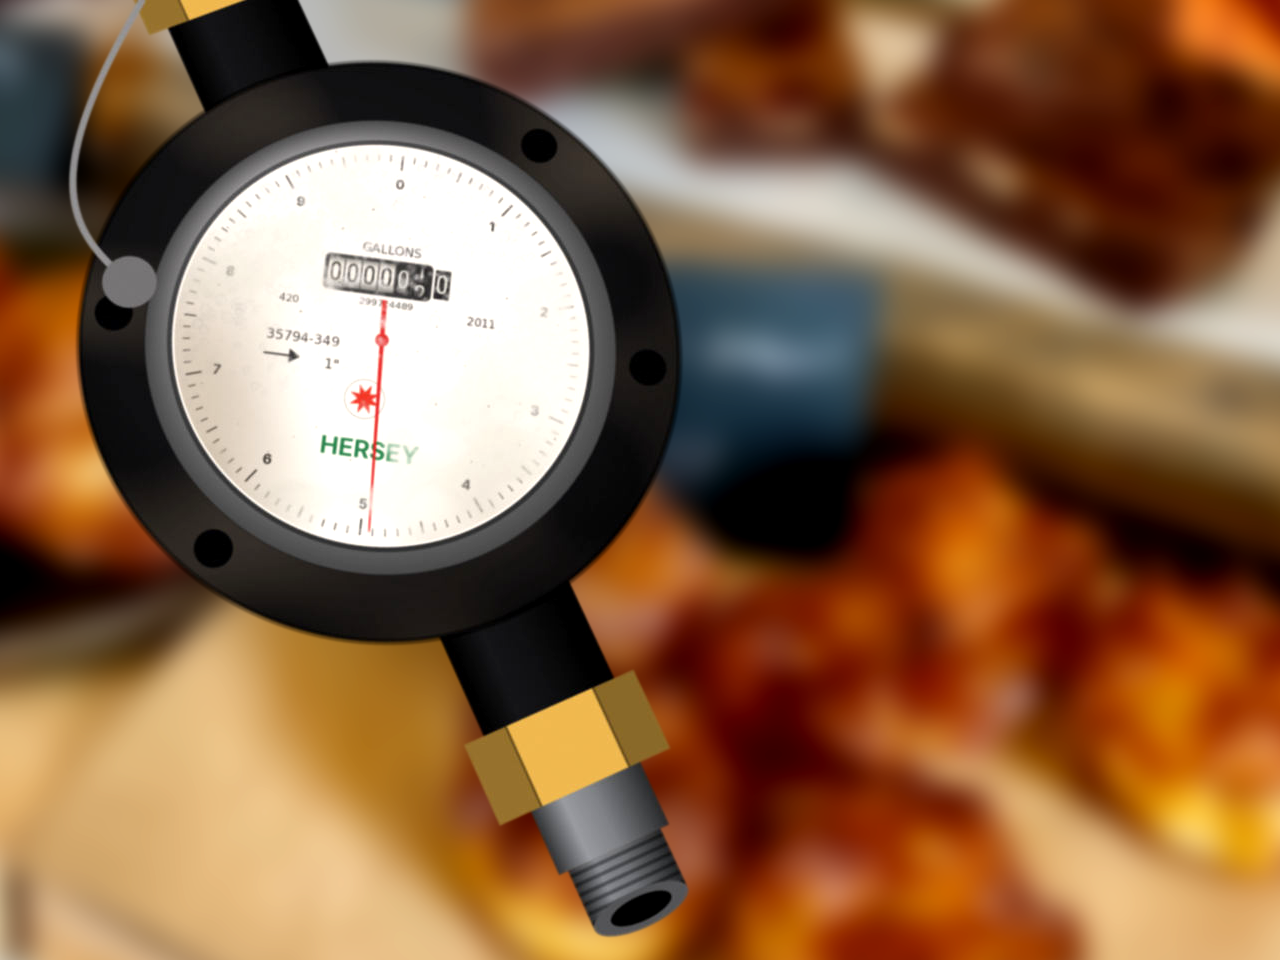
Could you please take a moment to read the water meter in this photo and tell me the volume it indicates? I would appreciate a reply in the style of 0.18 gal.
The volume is 14.9 gal
